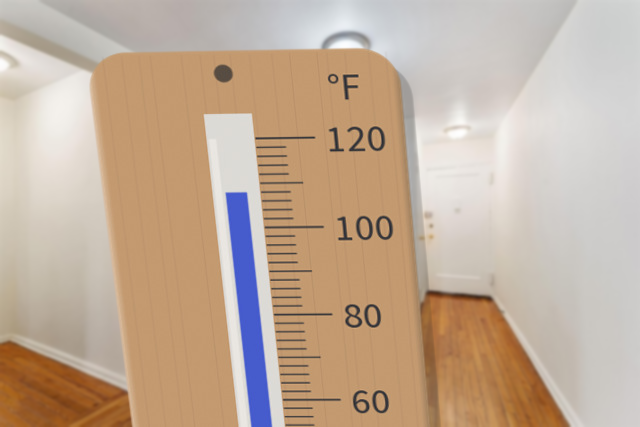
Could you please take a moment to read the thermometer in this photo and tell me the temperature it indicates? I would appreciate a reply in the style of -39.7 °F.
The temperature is 108 °F
